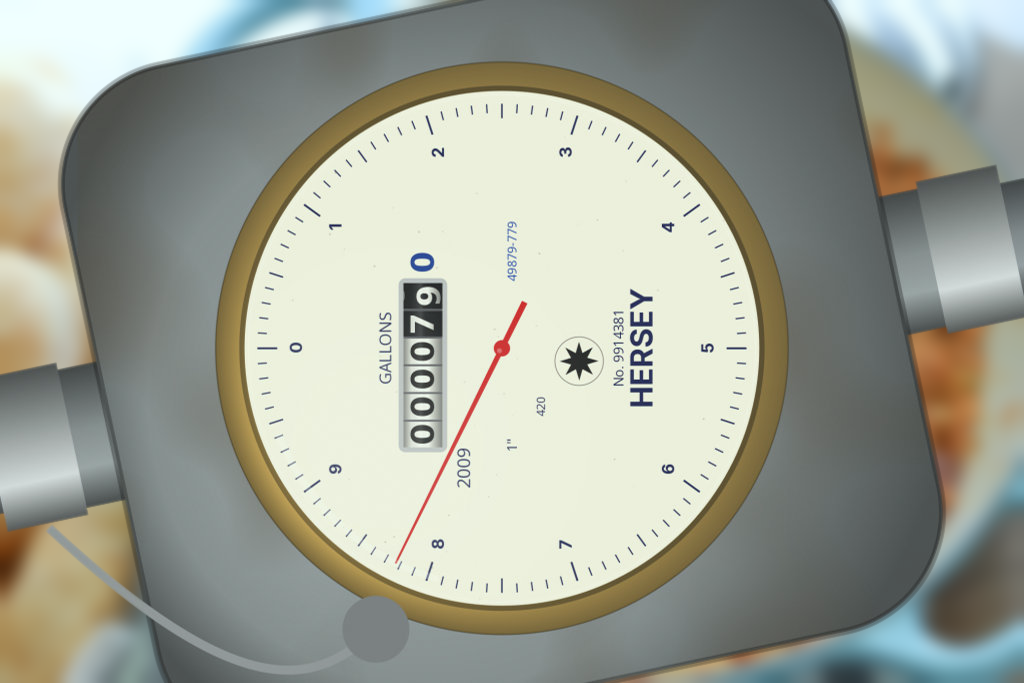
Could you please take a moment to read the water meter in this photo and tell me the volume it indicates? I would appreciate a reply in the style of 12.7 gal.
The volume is 788.2 gal
